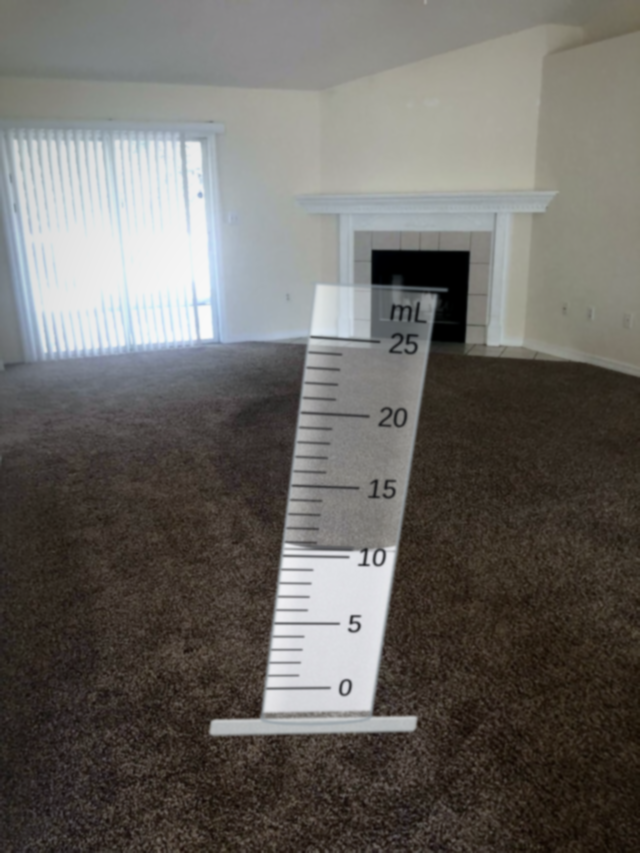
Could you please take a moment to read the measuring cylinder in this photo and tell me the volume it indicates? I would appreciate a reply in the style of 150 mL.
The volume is 10.5 mL
